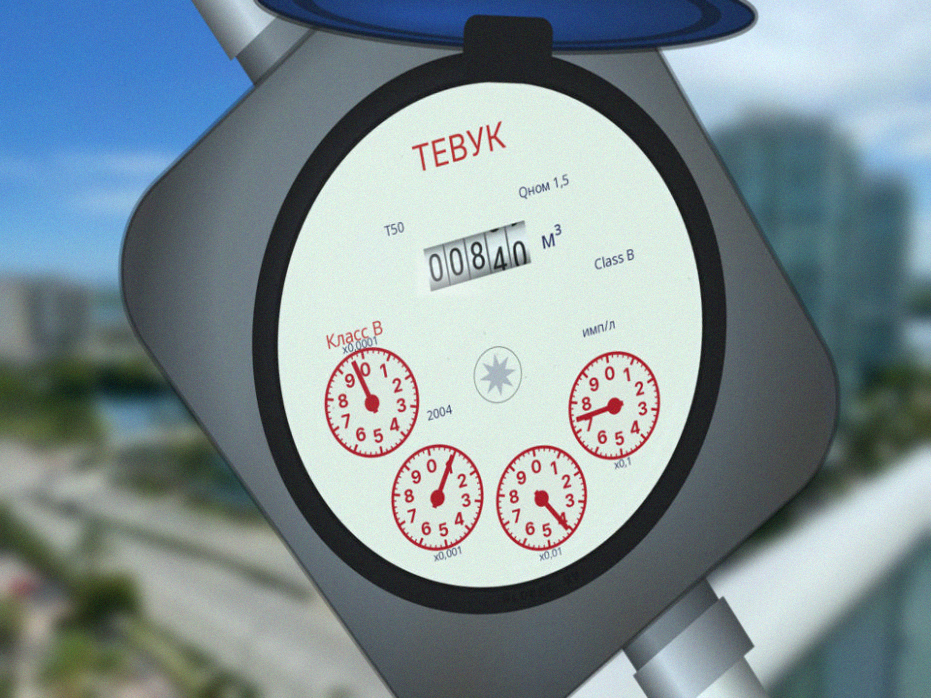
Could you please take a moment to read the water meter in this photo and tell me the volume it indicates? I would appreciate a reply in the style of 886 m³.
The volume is 839.7409 m³
